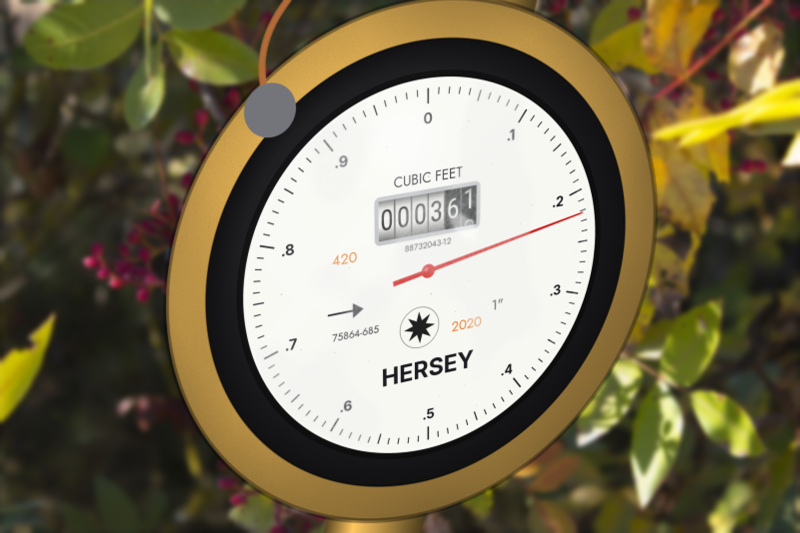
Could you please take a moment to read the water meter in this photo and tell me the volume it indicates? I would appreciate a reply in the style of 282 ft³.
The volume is 361.22 ft³
